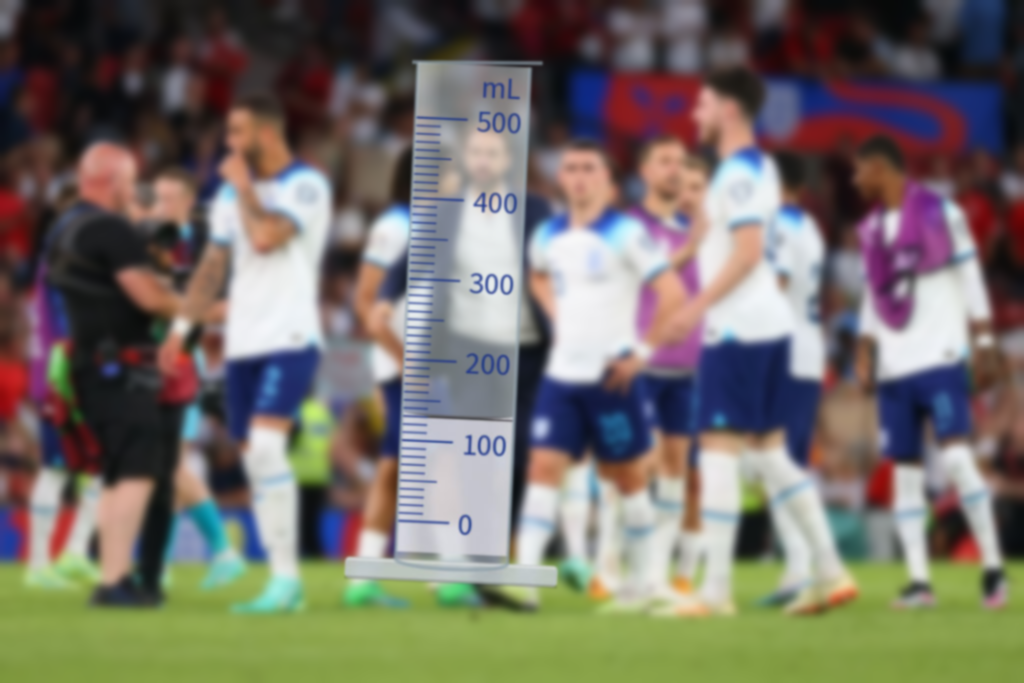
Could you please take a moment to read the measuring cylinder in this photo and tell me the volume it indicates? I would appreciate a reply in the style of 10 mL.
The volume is 130 mL
